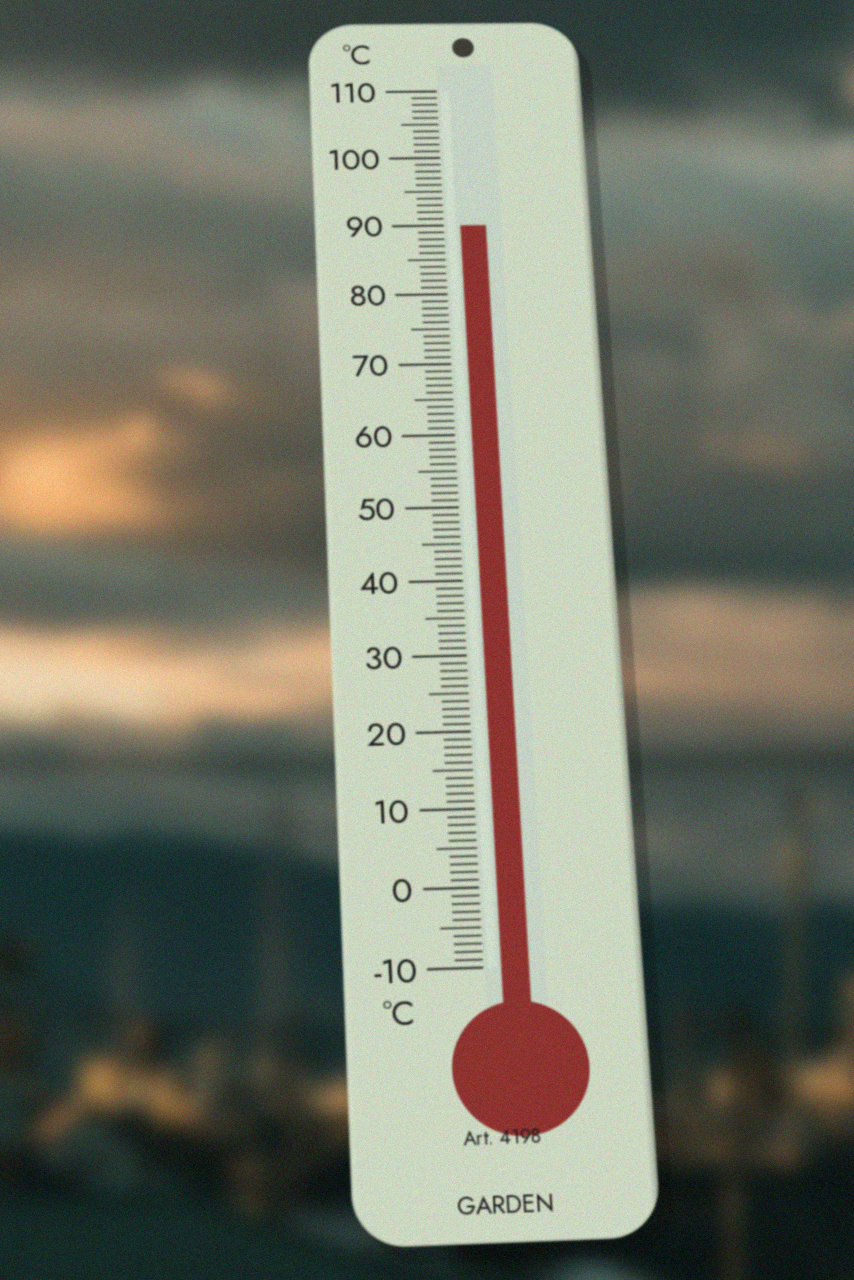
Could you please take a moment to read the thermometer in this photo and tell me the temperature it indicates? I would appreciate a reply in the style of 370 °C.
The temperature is 90 °C
